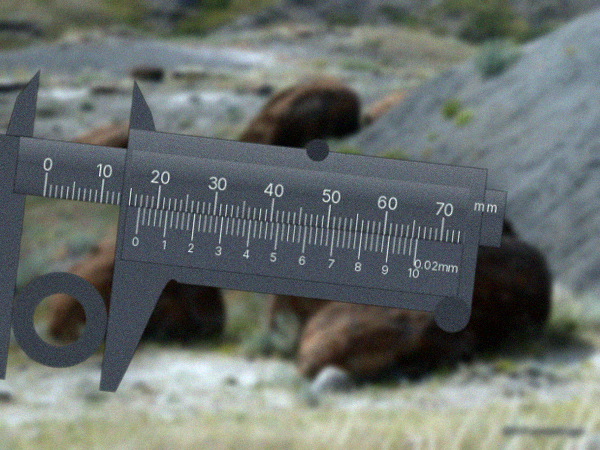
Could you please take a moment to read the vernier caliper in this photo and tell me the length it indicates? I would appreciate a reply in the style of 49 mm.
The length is 16.8 mm
